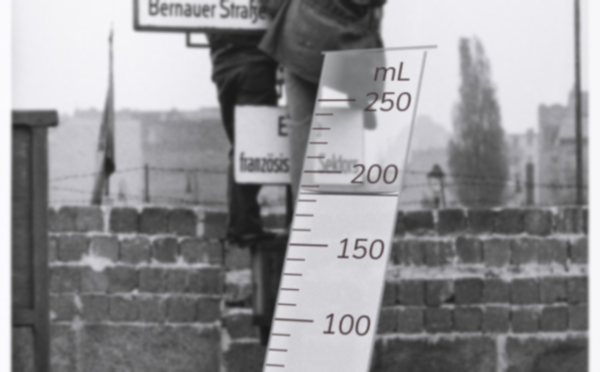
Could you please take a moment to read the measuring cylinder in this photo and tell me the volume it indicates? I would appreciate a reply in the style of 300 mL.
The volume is 185 mL
